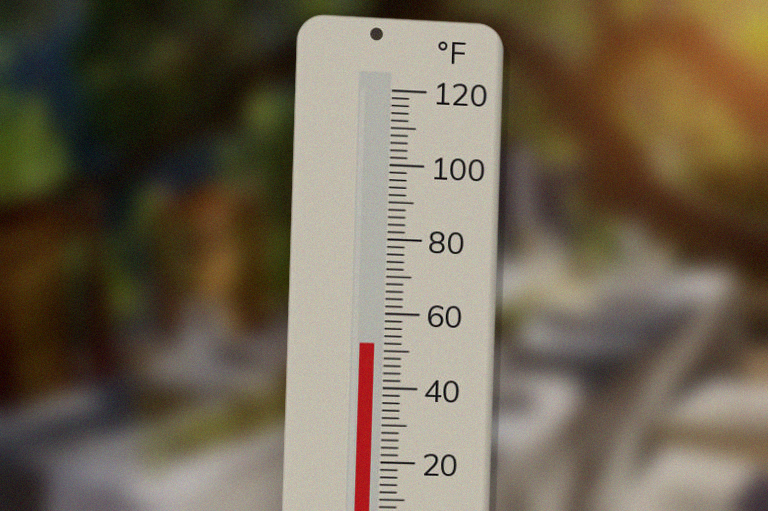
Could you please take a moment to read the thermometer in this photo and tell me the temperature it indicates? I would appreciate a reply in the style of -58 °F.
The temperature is 52 °F
